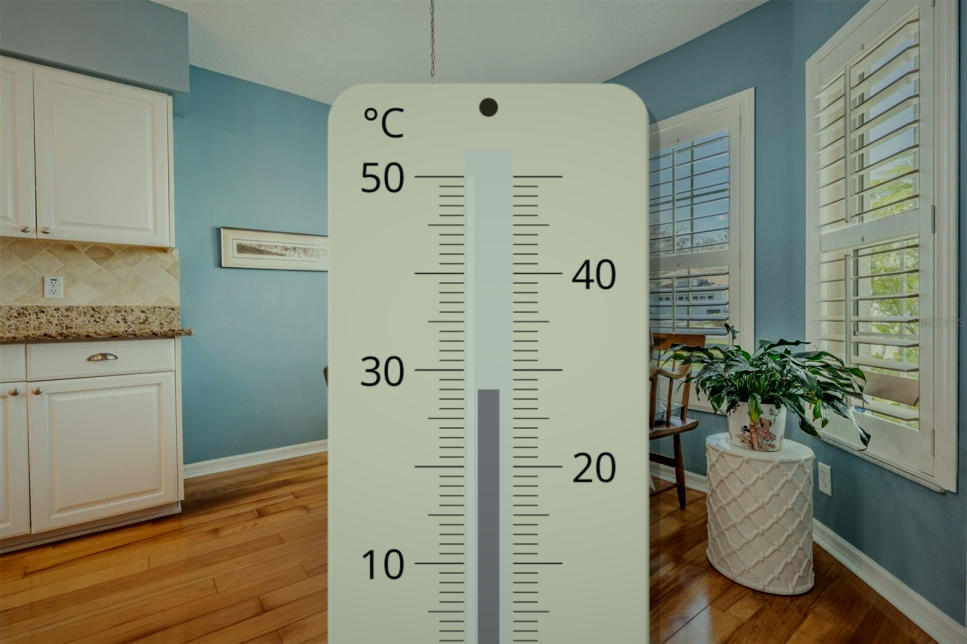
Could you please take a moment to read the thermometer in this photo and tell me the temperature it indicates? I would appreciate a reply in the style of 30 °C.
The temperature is 28 °C
